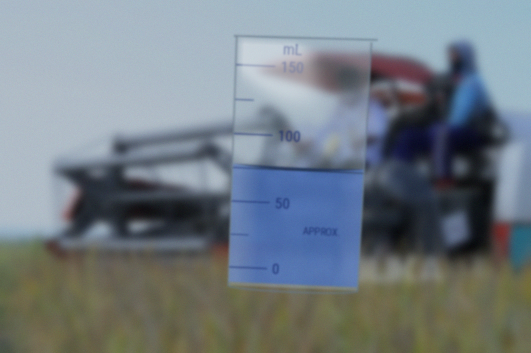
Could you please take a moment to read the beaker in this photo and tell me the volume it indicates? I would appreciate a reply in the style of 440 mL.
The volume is 75 mL
